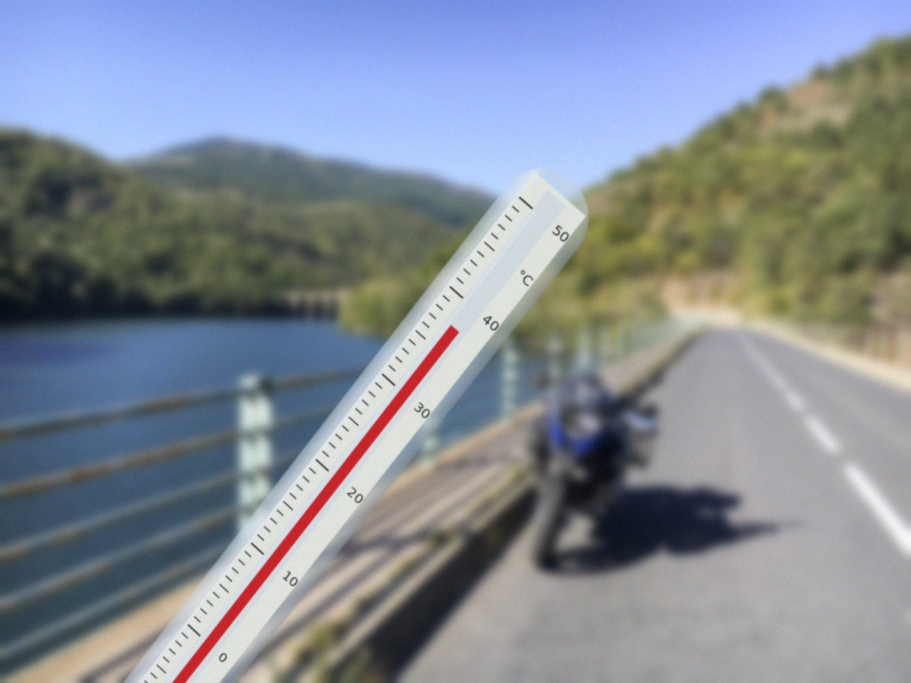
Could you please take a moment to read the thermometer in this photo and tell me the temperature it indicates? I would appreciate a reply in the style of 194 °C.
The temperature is 37.5 °C
